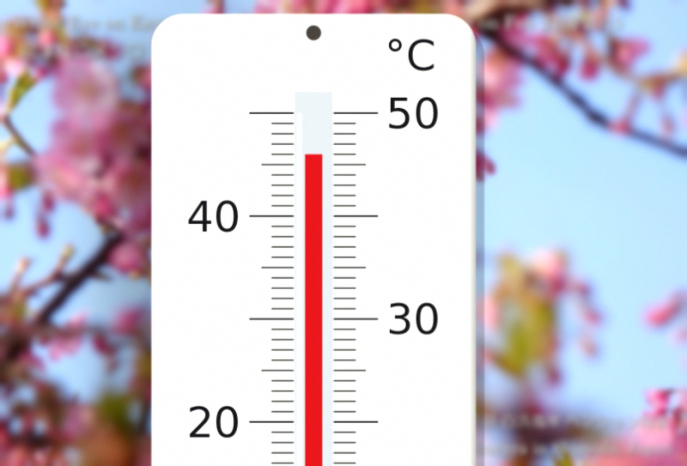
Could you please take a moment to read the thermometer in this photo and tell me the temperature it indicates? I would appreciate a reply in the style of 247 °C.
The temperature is 46 °C
